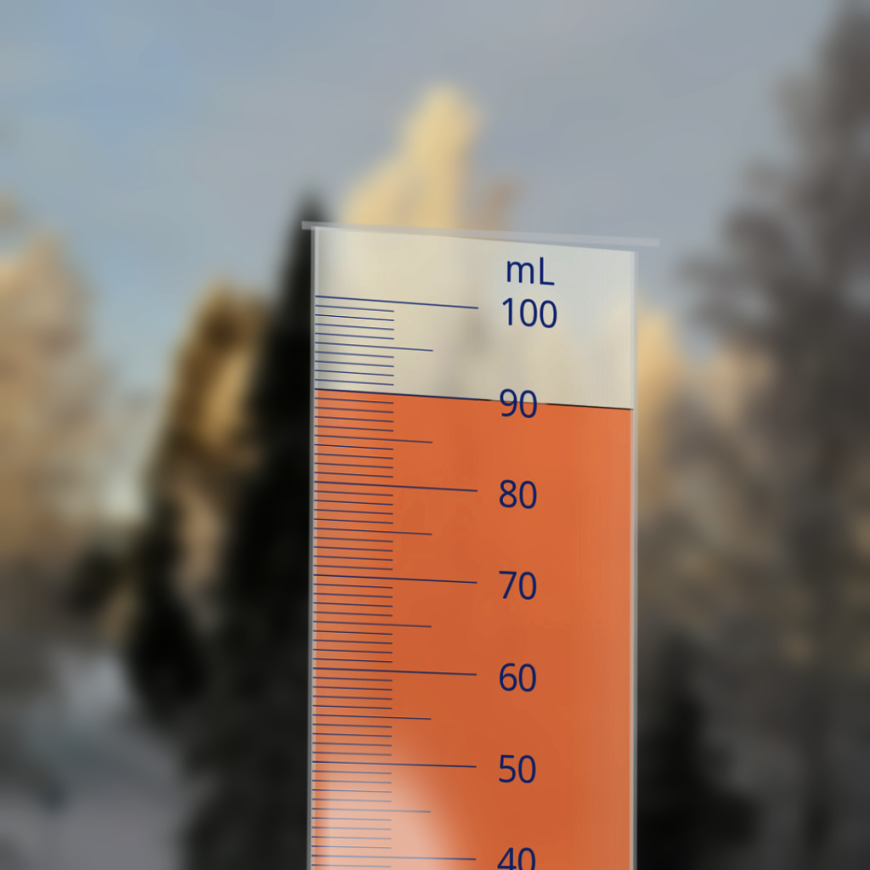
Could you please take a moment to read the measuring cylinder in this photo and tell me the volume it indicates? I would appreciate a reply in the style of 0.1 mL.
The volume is 90 mL
